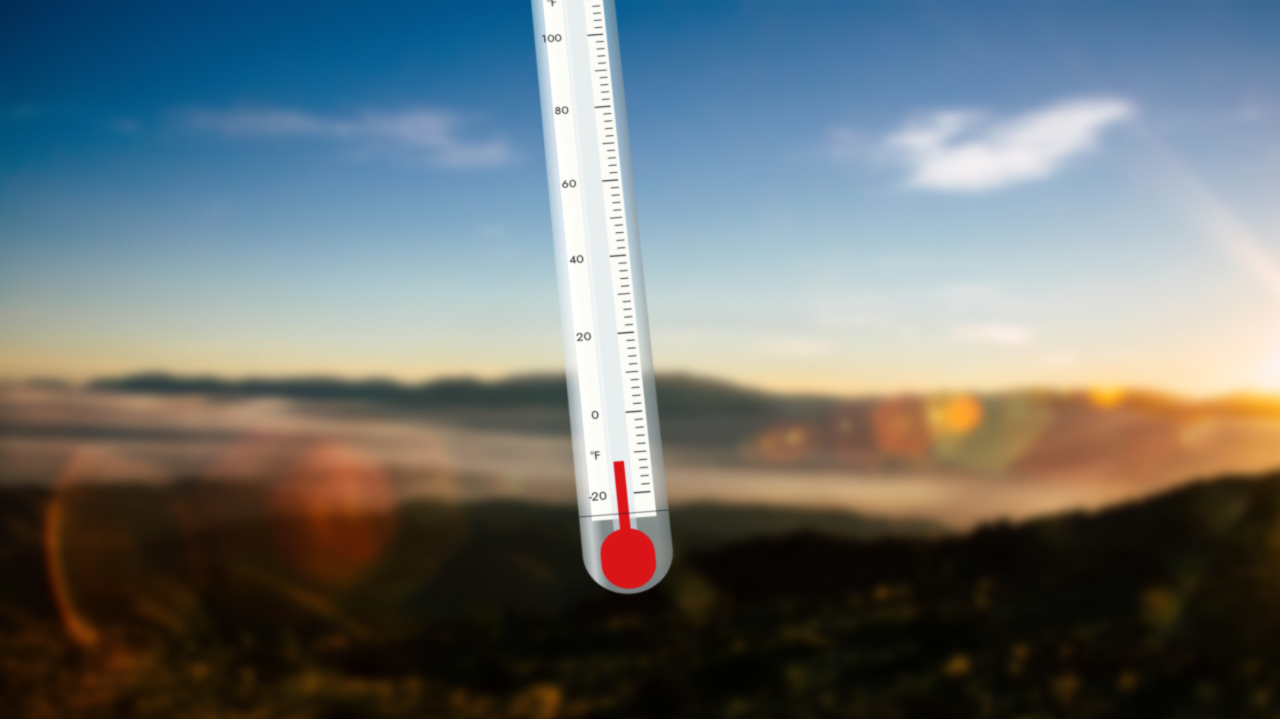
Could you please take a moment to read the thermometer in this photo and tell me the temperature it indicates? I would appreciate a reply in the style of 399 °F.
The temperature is -12 °F
